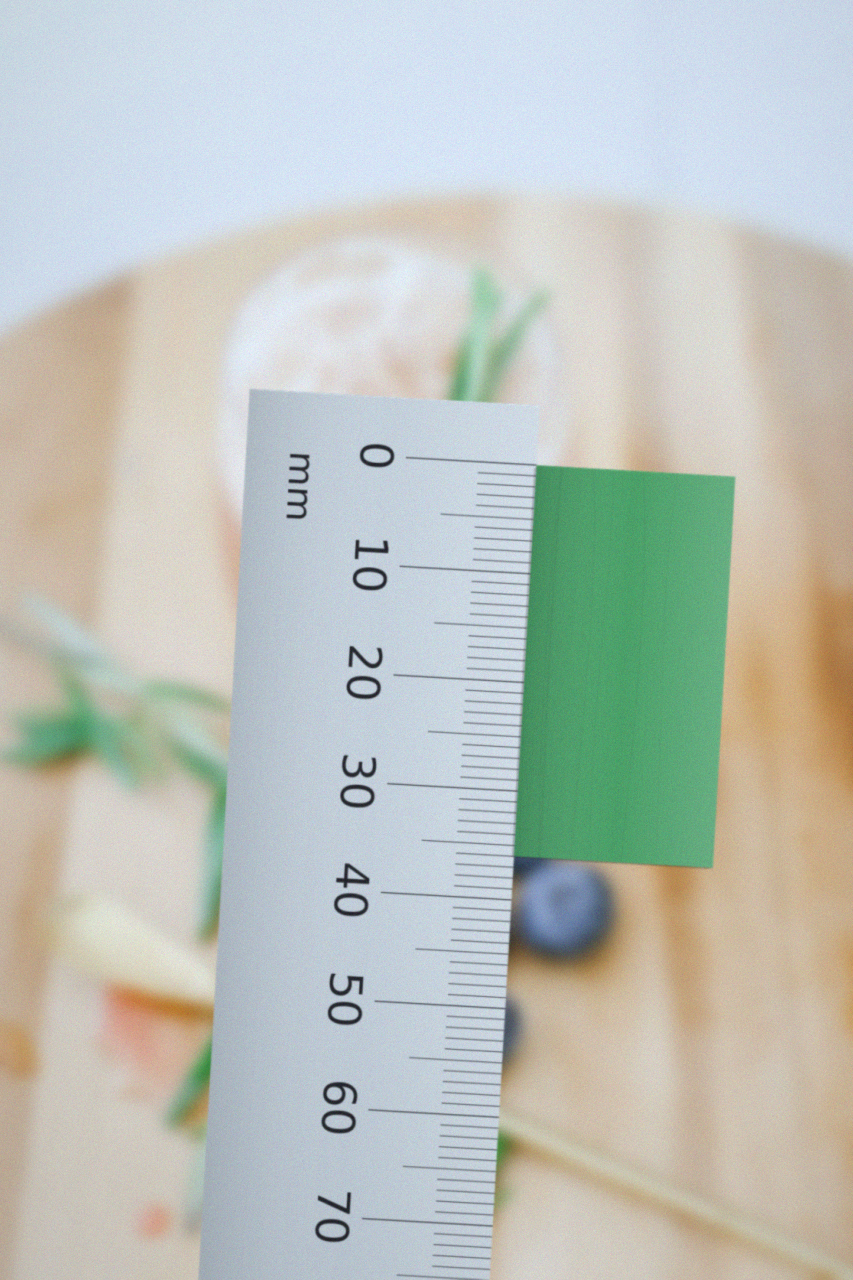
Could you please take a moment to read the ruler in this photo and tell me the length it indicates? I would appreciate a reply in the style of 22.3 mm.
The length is 36 mm
